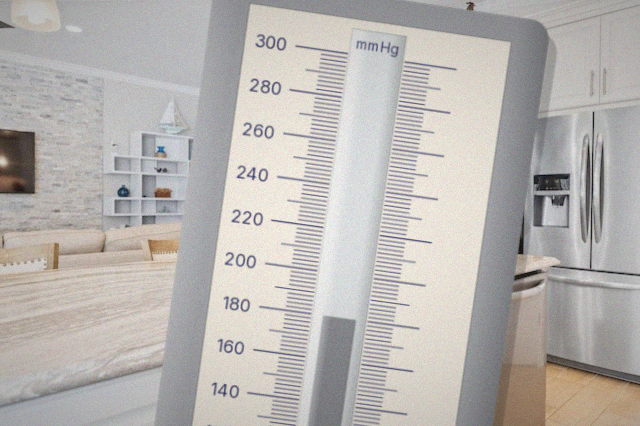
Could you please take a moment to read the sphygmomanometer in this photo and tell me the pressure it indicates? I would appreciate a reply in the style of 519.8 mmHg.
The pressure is 180 mmHg
